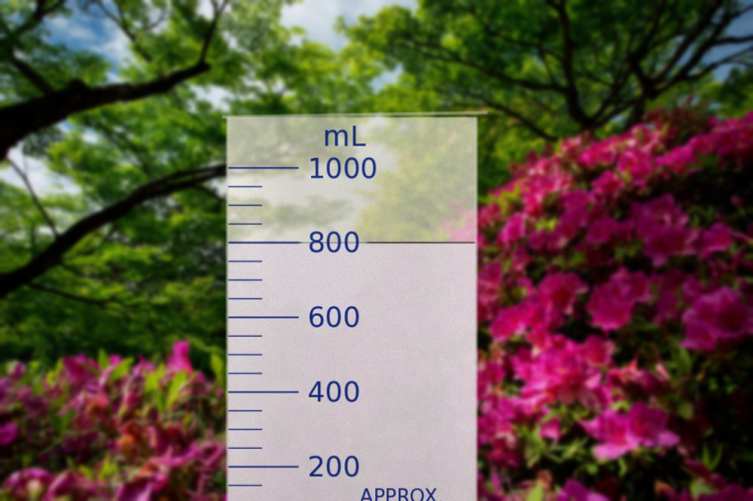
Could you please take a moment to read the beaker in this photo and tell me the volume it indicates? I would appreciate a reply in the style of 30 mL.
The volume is 800 mL
